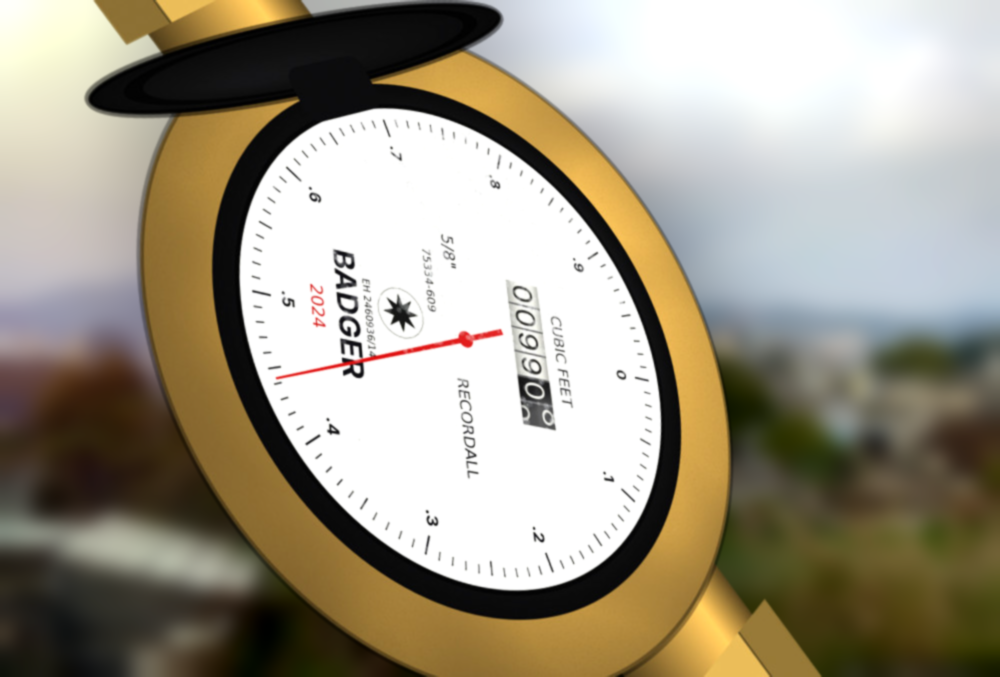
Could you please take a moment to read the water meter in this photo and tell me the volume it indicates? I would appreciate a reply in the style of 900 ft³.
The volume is 9908.44 ft³
